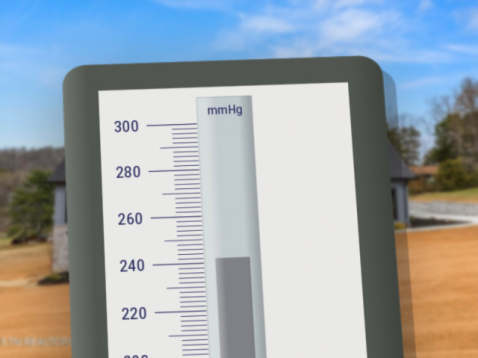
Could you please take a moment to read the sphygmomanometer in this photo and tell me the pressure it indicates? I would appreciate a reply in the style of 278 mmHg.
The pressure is 242 mmHg
